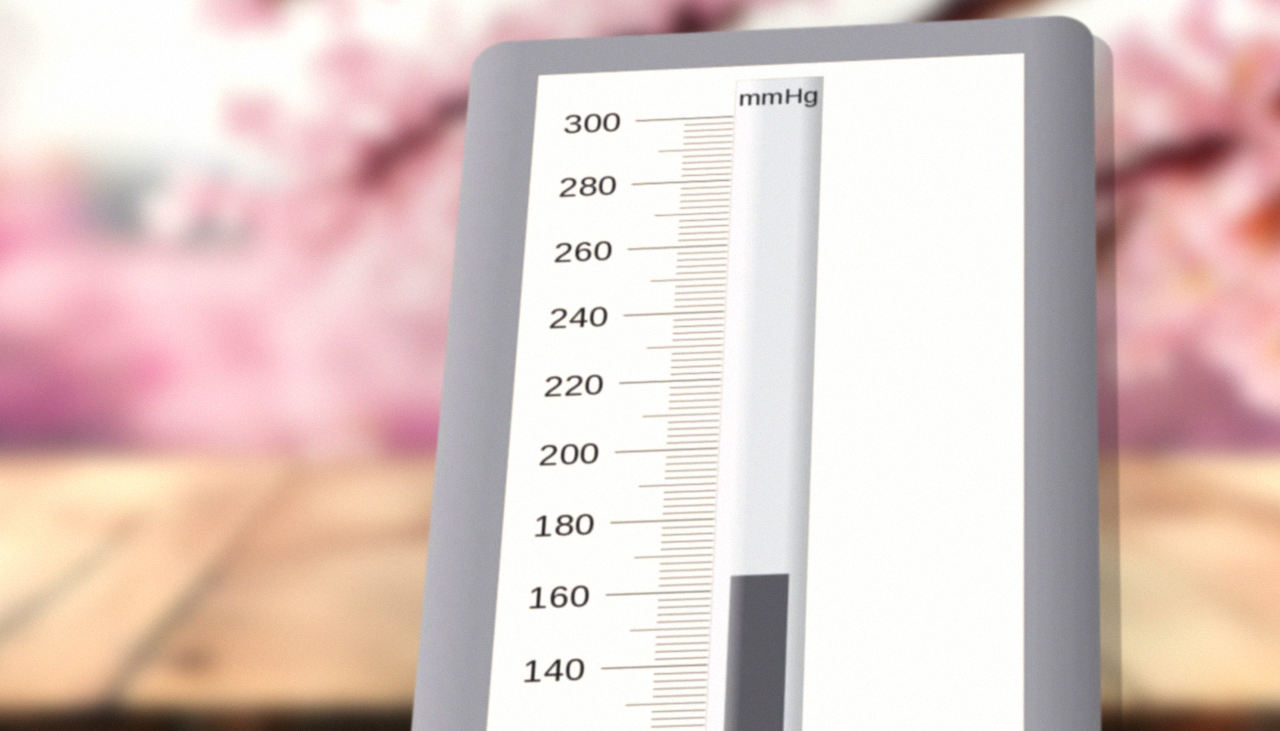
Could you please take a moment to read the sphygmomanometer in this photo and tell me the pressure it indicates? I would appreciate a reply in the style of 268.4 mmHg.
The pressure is 164 mmHg
